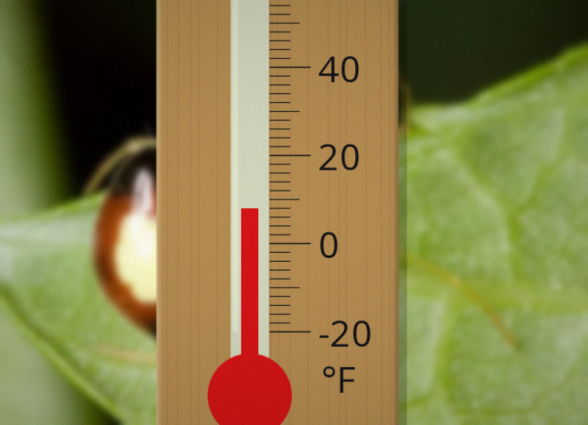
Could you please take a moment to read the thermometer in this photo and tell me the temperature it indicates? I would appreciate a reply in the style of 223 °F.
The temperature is 8 °F
